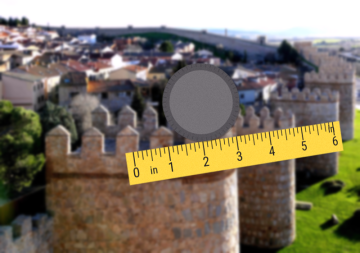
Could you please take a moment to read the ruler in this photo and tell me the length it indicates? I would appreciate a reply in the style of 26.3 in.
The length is 2.25 in
